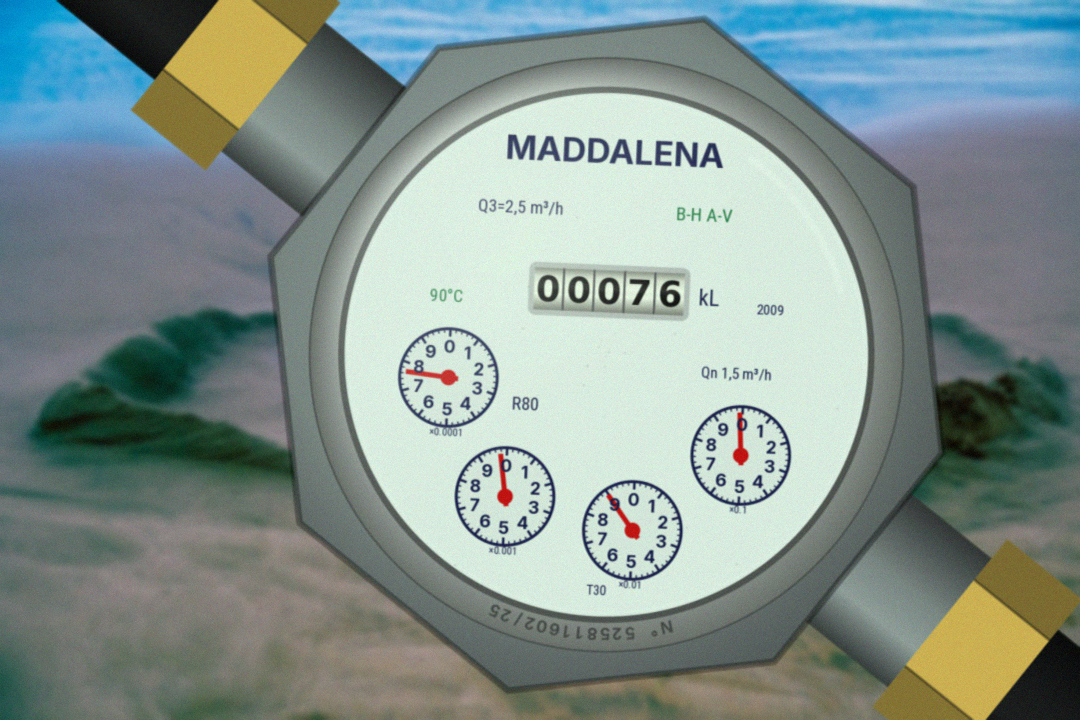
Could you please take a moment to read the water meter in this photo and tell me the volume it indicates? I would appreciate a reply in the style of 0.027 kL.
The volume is 75.9897 kL
